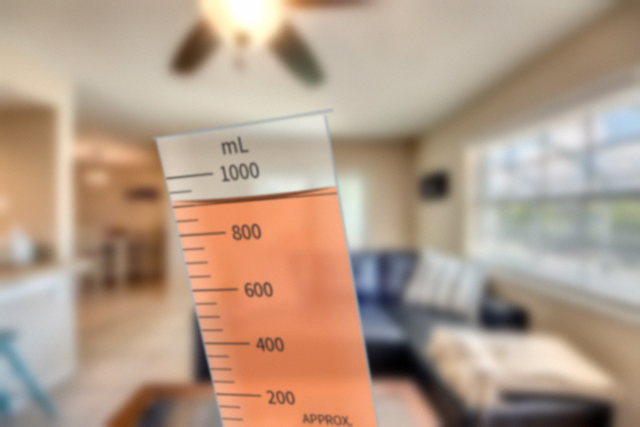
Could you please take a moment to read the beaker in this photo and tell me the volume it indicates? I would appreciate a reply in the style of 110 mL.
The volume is 900 mL
